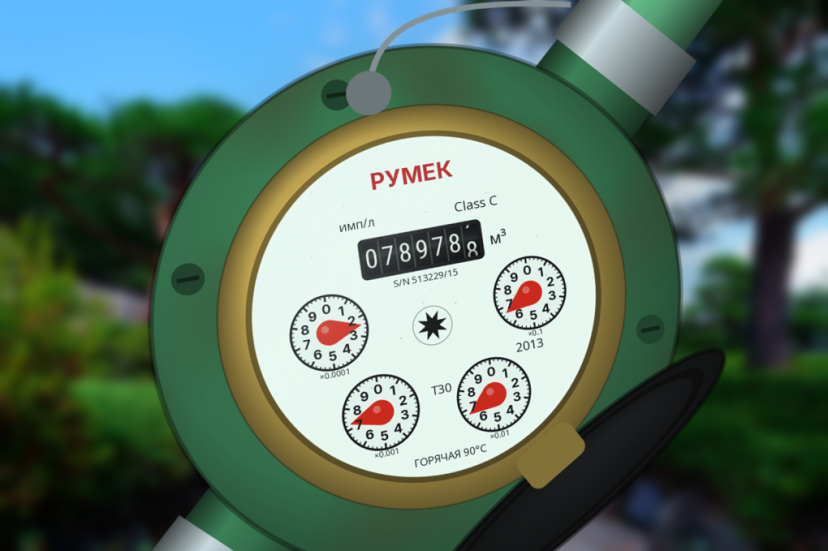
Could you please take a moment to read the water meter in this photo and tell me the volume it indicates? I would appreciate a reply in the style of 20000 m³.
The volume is 789787.6672 m³
